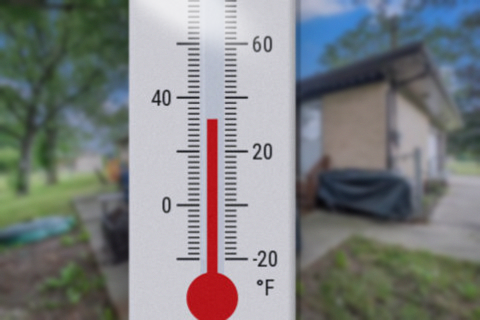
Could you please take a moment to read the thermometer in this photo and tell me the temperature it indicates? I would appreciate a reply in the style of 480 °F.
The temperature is 32 °F
